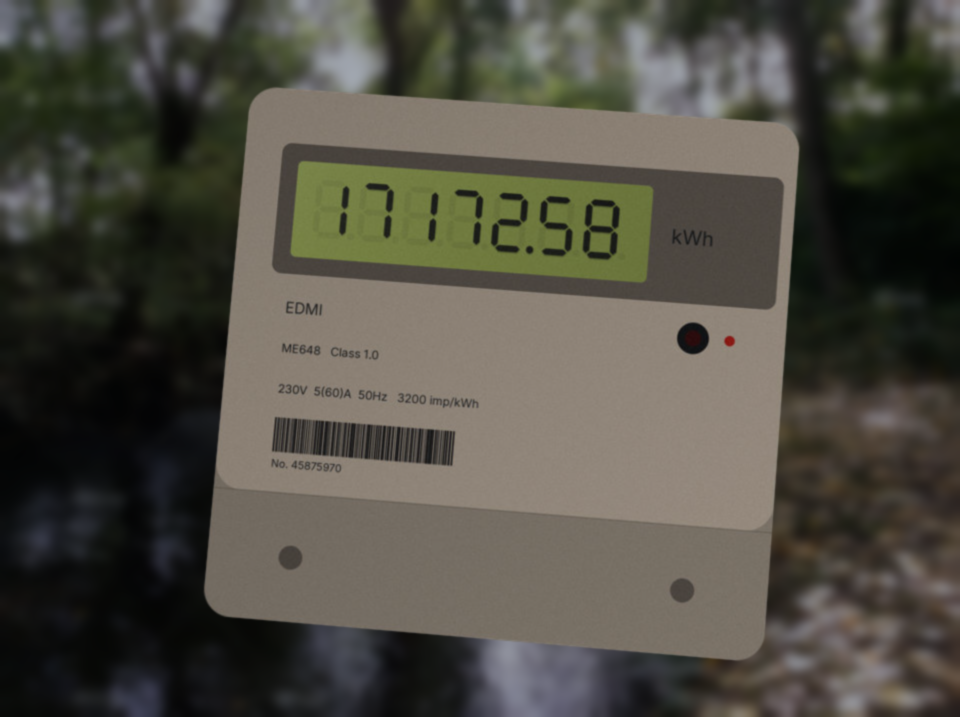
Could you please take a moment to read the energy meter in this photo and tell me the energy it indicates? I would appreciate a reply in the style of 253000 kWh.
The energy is 17172.58 kWh
